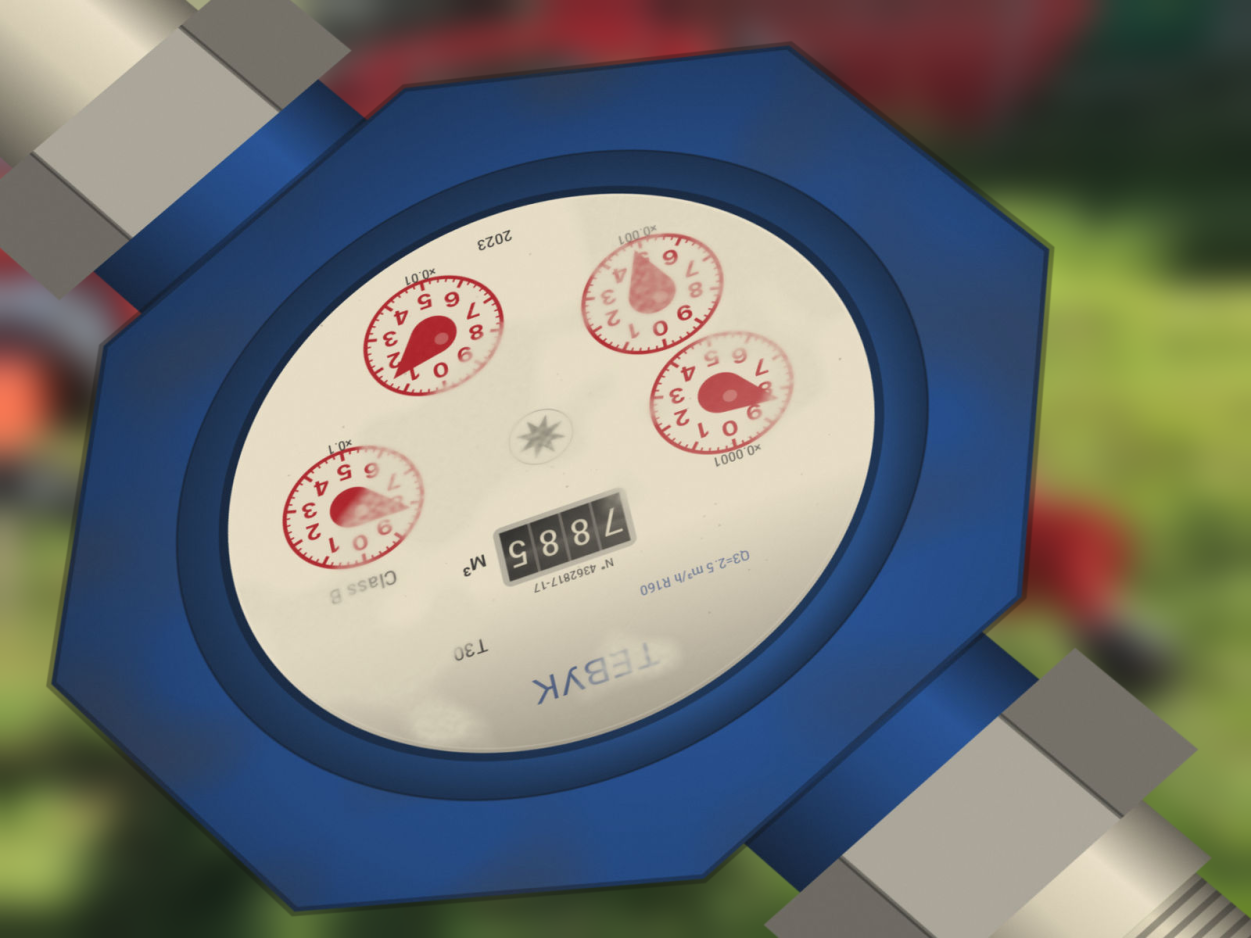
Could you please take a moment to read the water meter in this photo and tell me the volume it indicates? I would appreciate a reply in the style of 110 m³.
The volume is 7885.8148 m³
